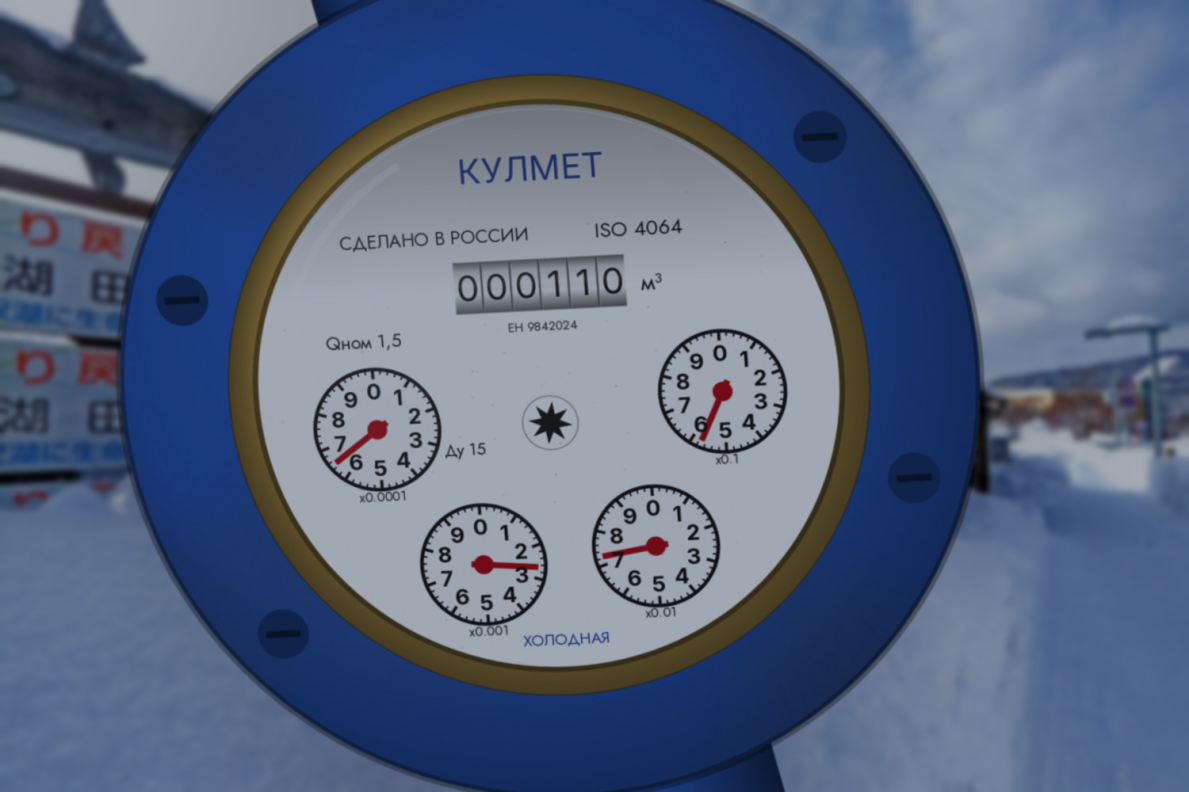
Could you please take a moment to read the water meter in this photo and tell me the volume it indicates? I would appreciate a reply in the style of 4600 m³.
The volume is 110.5726 m³
